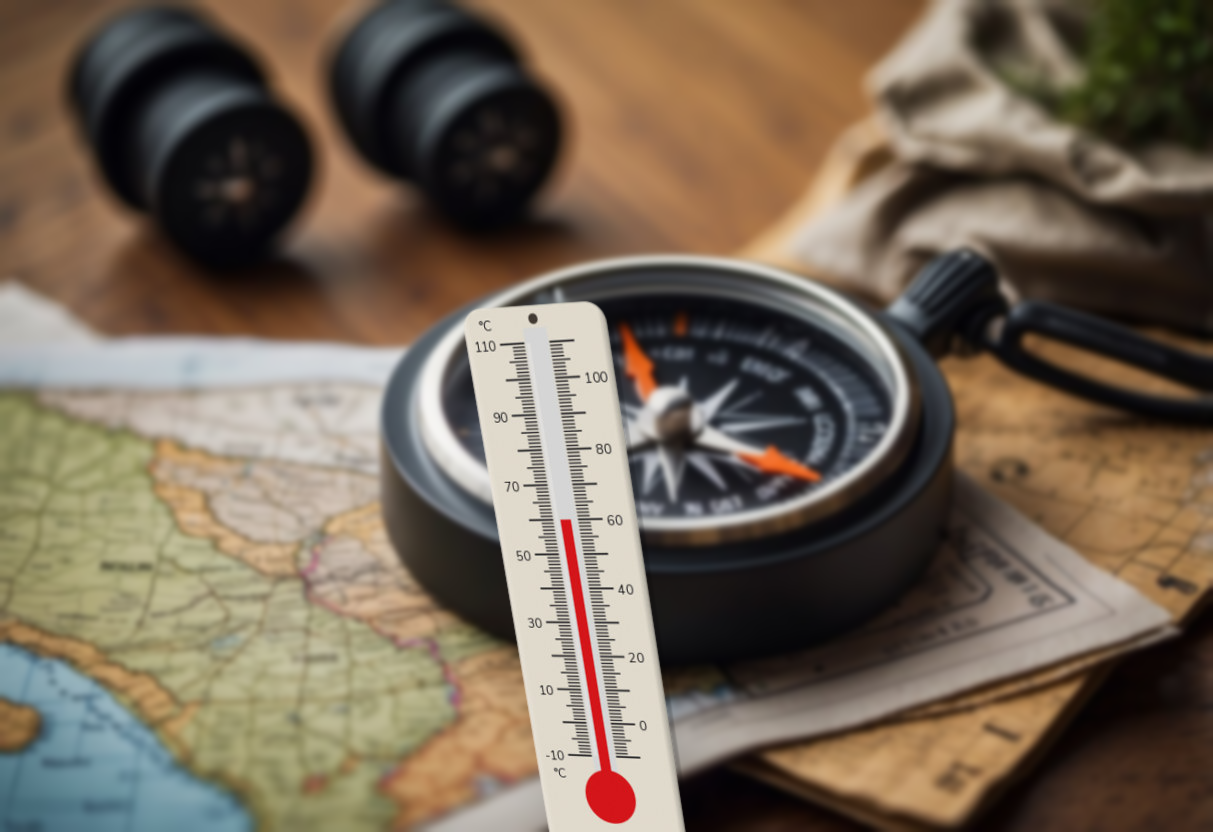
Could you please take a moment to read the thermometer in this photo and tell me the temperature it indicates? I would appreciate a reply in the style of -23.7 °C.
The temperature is 60 °C
